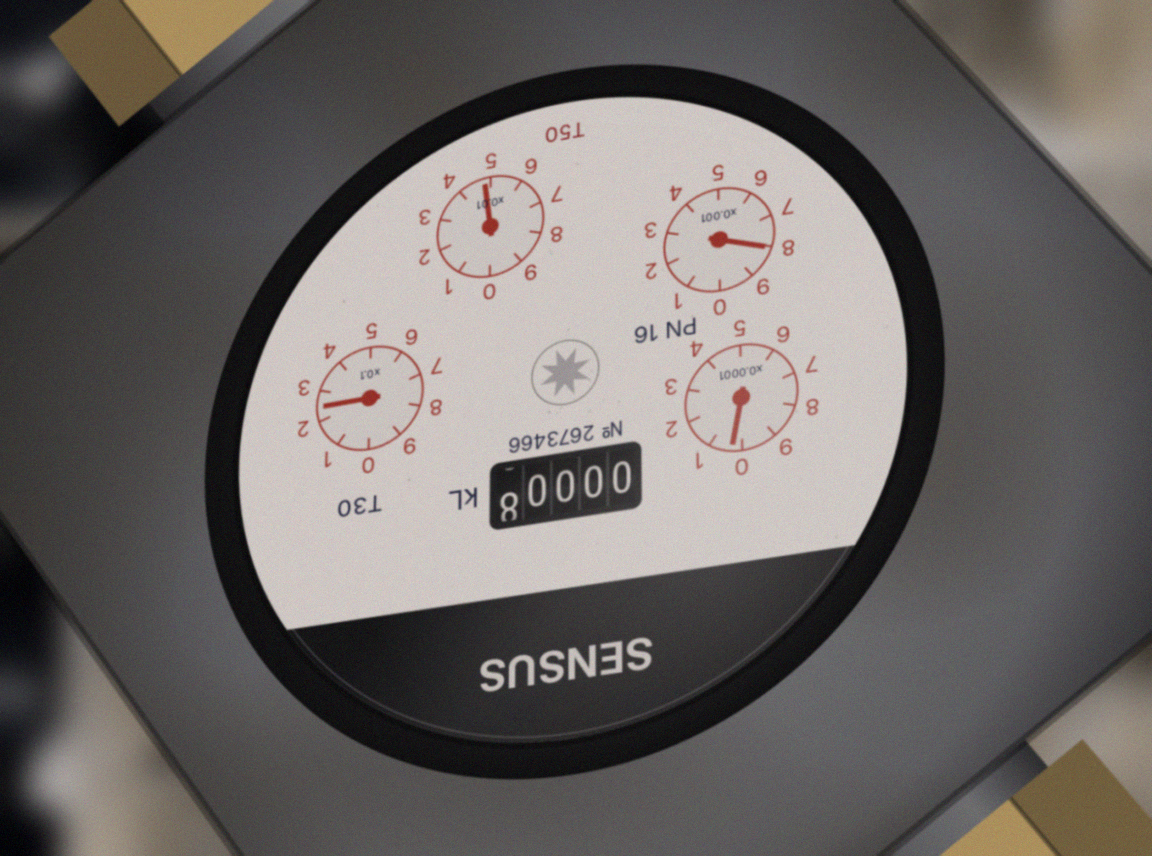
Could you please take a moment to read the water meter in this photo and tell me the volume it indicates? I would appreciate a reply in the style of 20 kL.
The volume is 8.2480 kL
